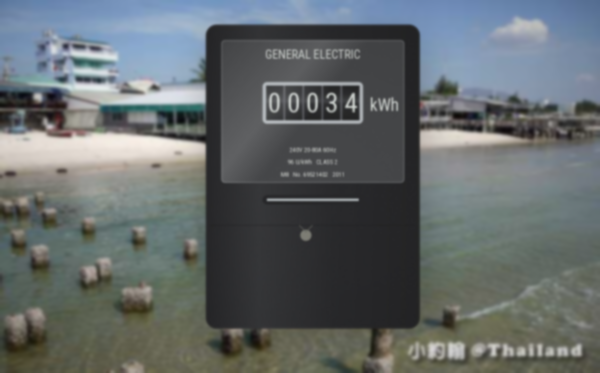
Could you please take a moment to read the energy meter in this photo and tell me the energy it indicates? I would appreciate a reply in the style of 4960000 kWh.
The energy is 34 kWh
